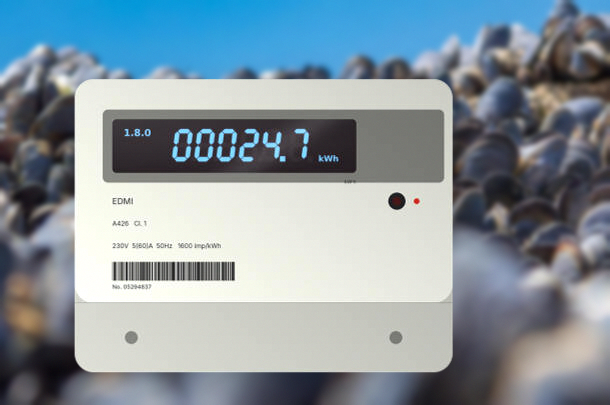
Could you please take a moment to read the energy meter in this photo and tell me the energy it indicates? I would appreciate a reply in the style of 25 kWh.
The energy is 24.7 kWh
